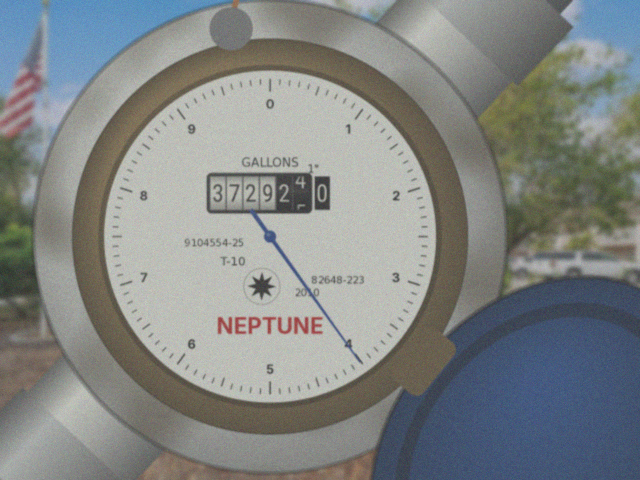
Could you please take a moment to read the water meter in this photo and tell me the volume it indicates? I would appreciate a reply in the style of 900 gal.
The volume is 3729244.0 gal
